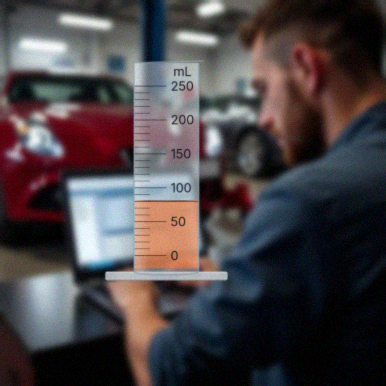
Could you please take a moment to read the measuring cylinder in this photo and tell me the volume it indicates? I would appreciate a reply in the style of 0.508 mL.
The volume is 80 mL
